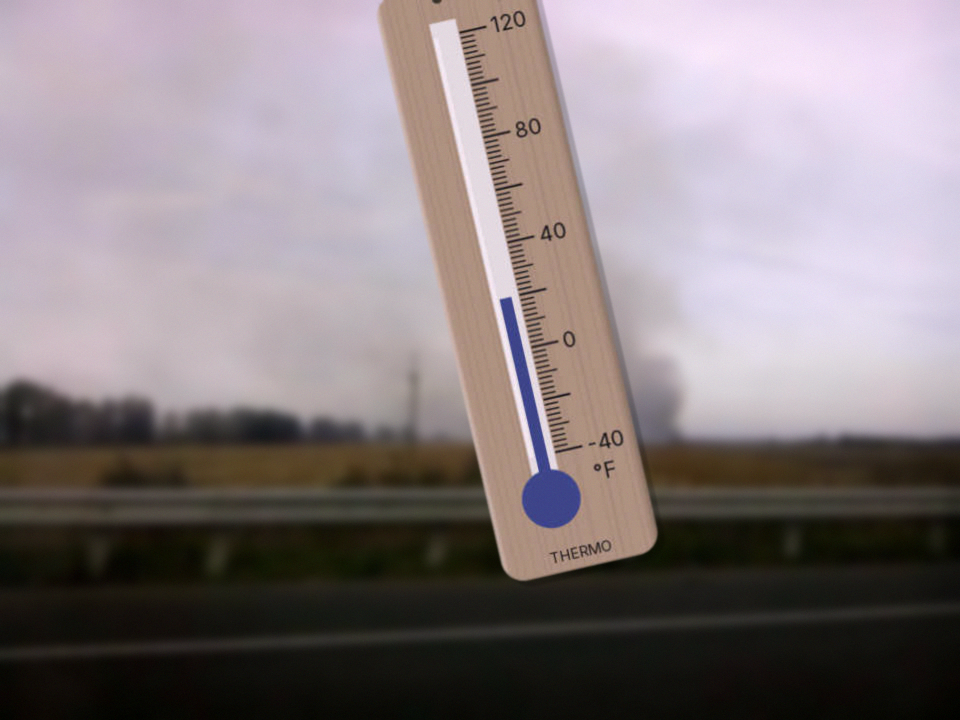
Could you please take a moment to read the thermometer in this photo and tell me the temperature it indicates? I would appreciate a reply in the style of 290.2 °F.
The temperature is 20 °F
